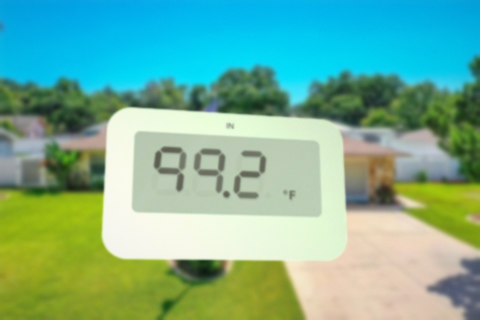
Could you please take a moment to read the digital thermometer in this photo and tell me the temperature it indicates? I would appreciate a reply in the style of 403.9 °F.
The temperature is 99.2 °F
